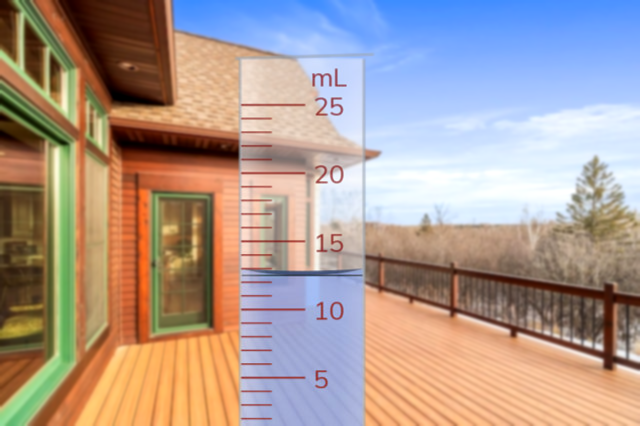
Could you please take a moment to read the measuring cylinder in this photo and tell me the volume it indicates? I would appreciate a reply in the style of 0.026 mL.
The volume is 12.5 mL
